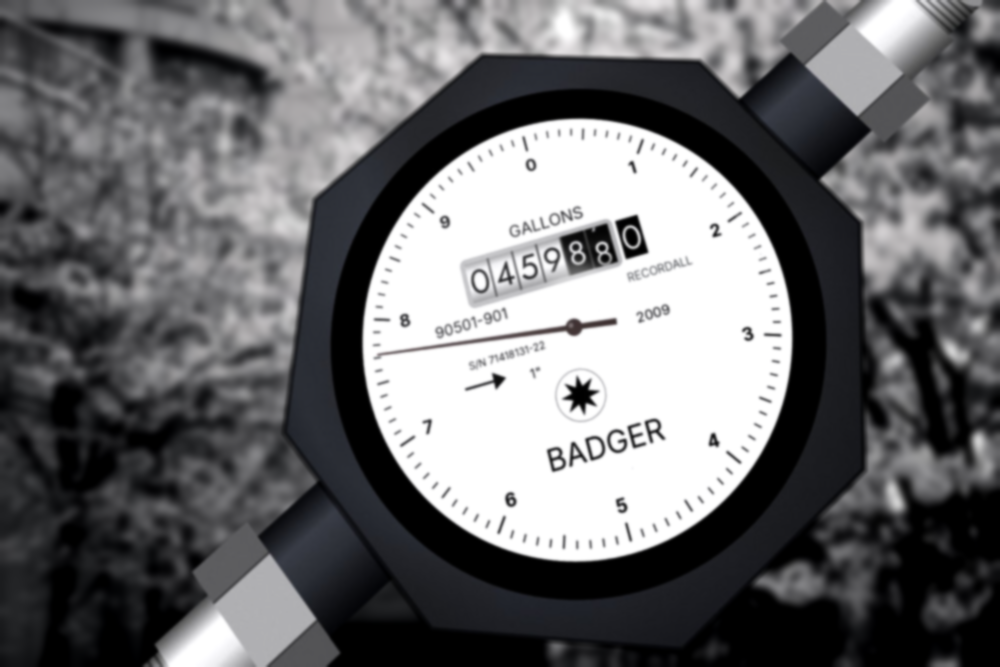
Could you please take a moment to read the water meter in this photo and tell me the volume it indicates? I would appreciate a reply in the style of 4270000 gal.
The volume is 459877.7 gal
